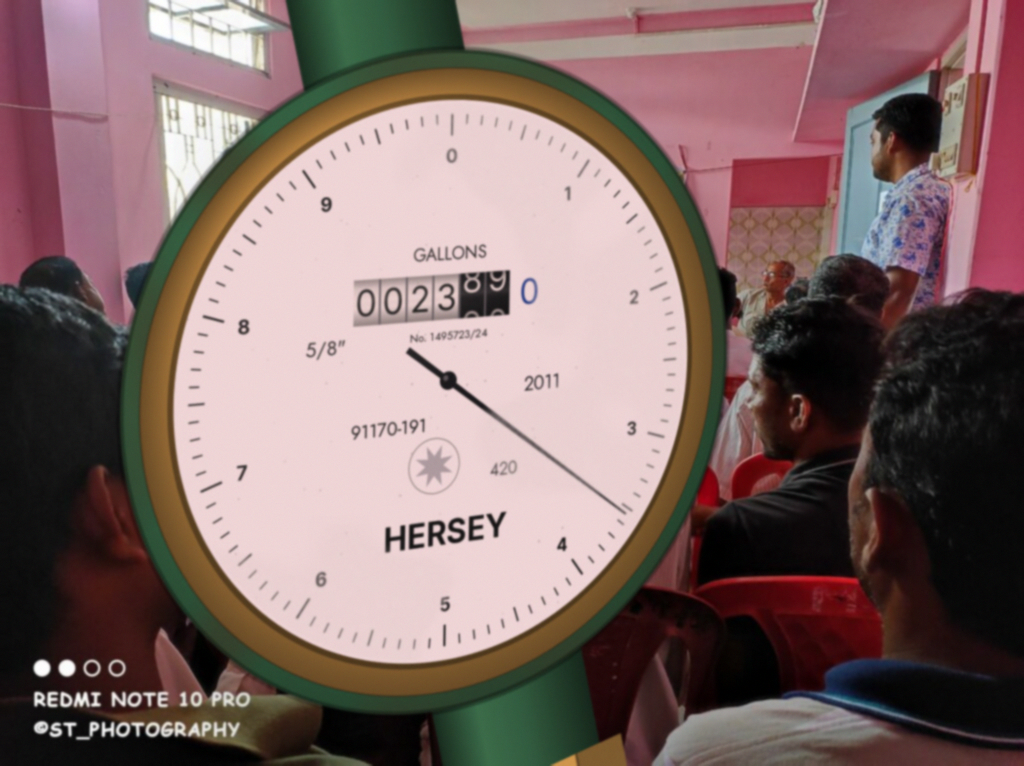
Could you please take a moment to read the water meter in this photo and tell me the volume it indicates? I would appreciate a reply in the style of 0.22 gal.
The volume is 23893.5 gal
